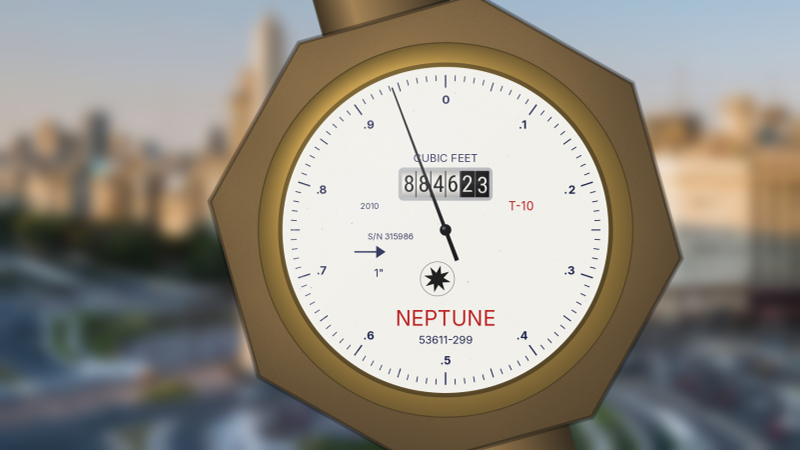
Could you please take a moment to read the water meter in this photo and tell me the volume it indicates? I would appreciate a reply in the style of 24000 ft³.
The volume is 884622.94 ft³
